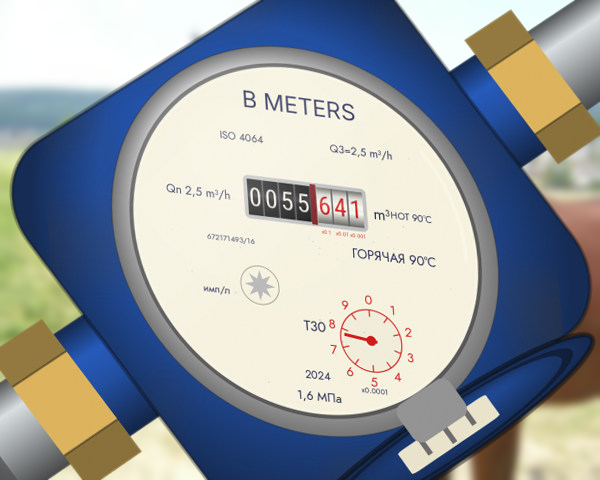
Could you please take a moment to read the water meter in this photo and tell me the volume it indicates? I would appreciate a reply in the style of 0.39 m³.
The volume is 55.6417 m³
